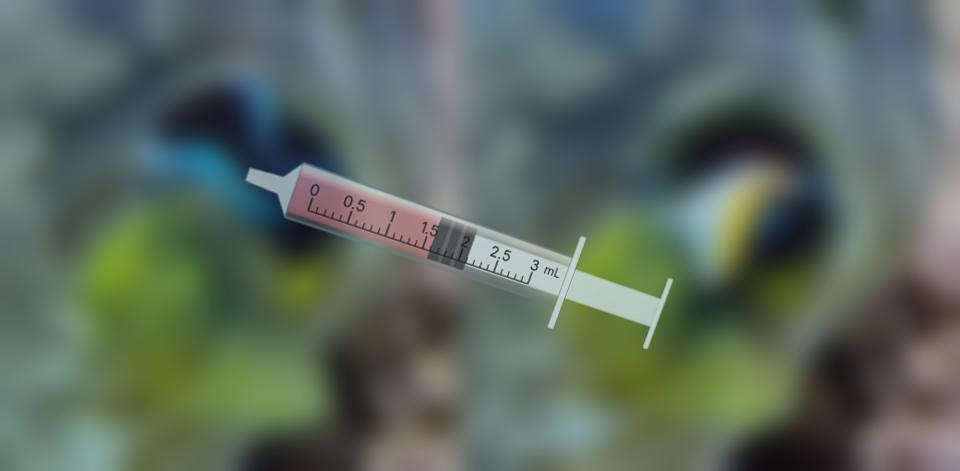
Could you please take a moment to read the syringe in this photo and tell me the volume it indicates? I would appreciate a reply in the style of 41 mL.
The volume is 1.6 mL
